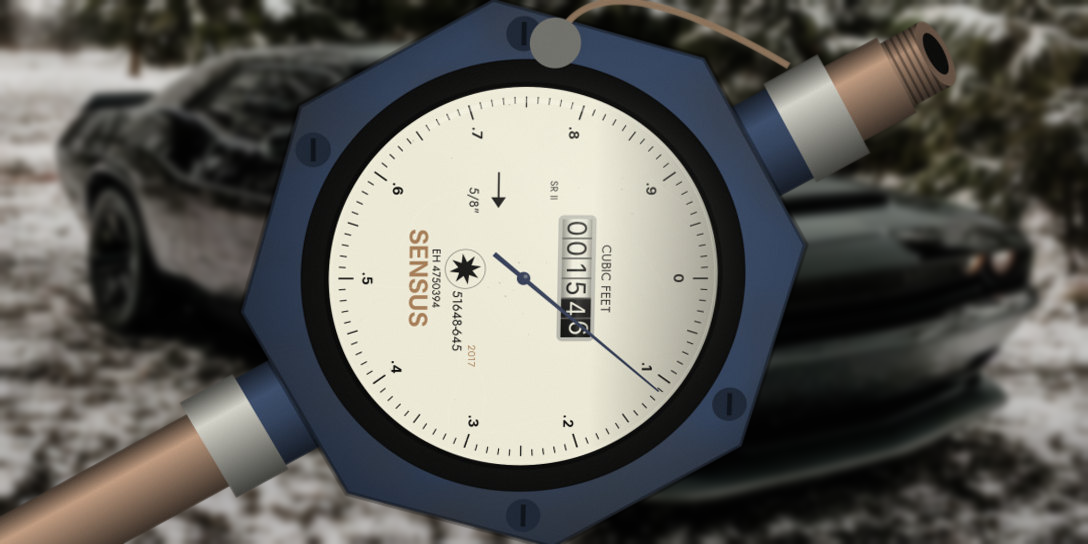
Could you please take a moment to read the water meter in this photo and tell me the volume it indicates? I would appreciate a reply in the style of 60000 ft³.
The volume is 1546.11 ft³
